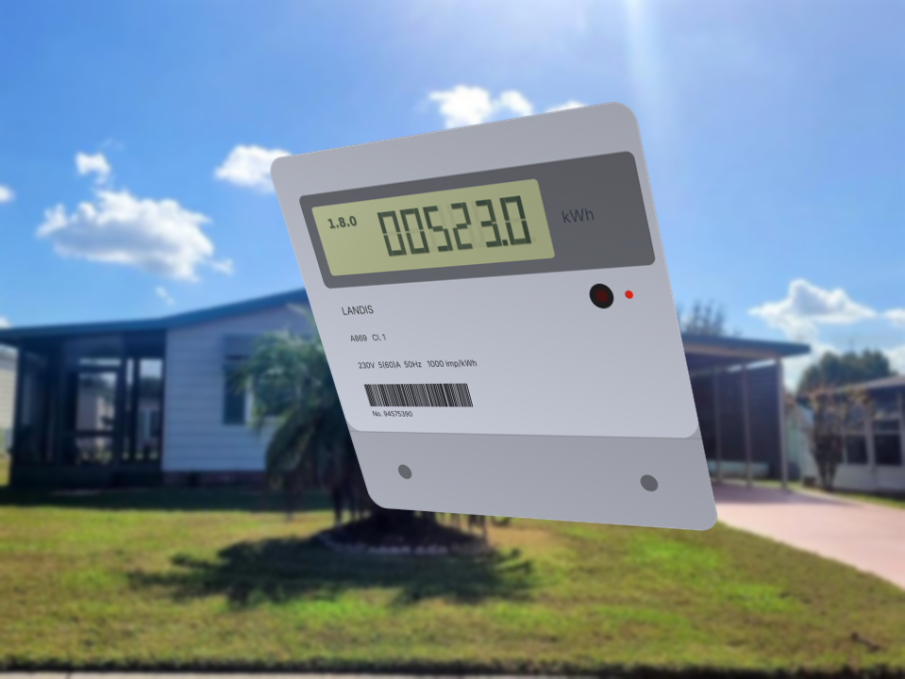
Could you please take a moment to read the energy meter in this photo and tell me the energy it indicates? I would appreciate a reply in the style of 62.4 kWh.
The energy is 523.0 kWh
